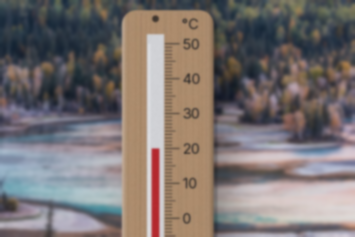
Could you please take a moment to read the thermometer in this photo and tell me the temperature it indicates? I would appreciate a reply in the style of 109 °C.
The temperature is 20 °C
